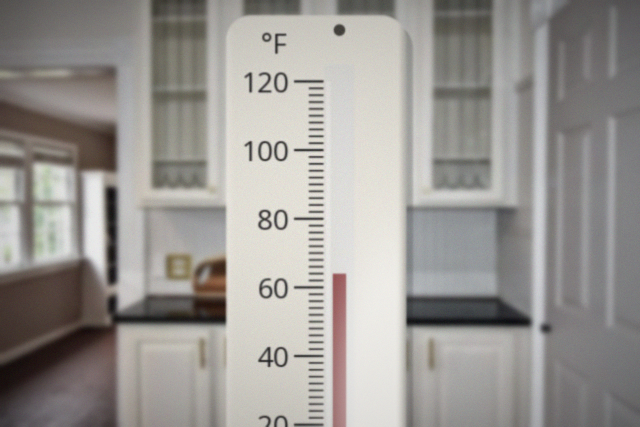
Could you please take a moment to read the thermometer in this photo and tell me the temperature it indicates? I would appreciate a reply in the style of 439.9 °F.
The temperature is 64 °F
